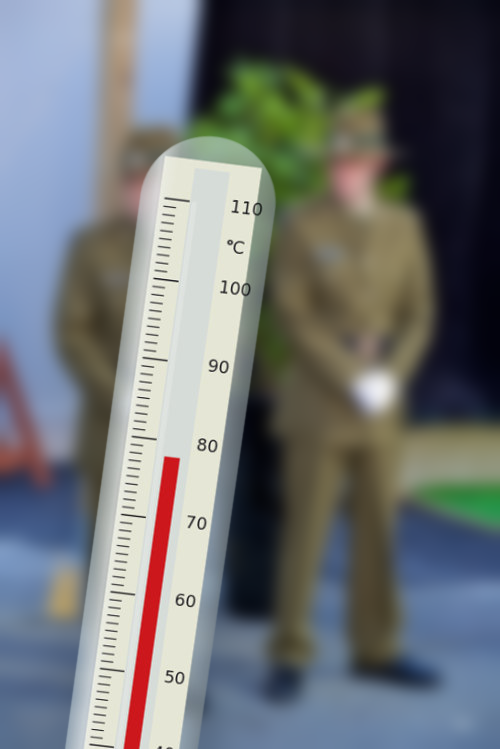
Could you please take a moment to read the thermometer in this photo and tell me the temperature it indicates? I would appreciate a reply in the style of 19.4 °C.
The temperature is 78 °C
